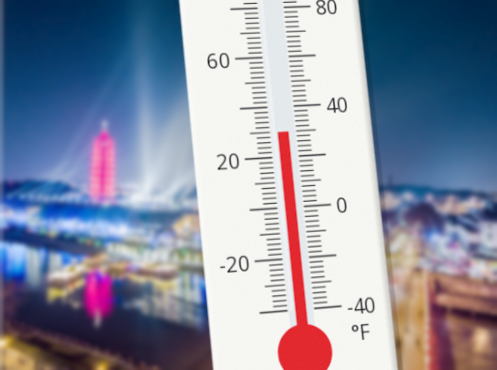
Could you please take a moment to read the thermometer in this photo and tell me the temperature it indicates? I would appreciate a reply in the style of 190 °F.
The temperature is 30 °F
